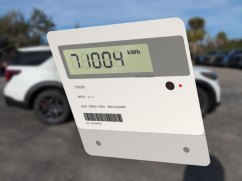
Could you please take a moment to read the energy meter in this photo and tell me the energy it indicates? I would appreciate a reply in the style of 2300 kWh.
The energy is 71004 kWh
